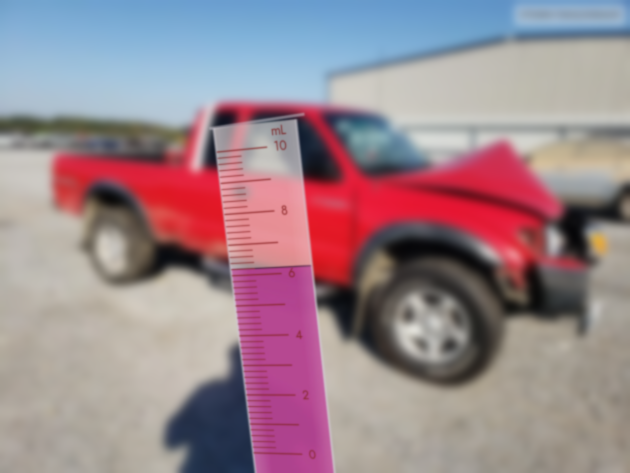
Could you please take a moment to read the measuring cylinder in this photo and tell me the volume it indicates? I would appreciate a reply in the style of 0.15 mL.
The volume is 6.2 mL
